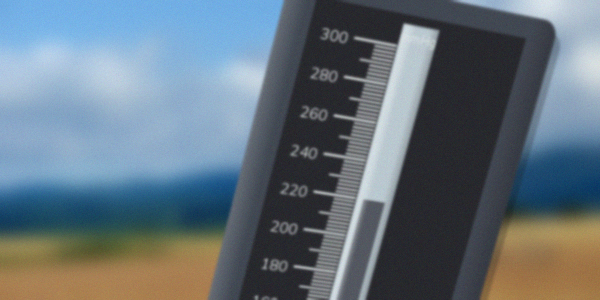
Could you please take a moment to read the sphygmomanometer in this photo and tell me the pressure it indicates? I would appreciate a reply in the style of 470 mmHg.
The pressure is 220 mmHg
